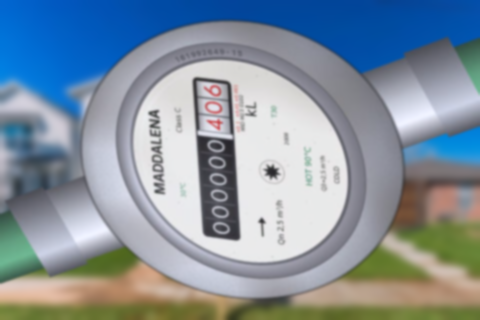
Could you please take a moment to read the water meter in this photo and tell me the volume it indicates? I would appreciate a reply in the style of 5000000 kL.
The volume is 0.406 kL
